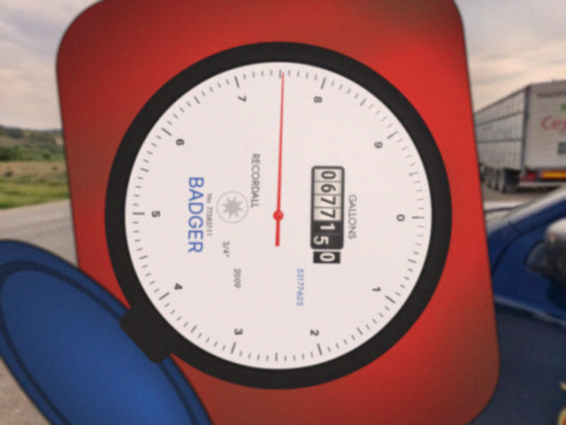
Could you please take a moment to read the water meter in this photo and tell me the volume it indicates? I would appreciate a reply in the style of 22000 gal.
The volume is 677147.5 gal
